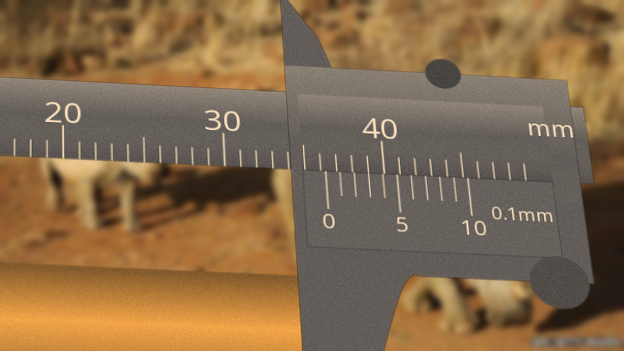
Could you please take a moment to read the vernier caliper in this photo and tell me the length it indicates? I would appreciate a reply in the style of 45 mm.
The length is 36.3 mm
